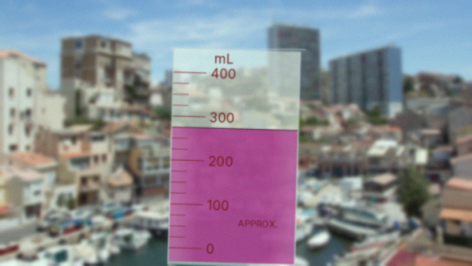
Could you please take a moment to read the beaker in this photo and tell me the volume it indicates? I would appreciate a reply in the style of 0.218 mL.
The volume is 275 mL
